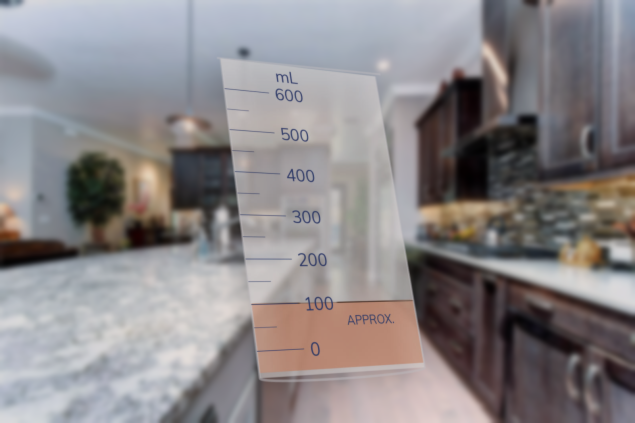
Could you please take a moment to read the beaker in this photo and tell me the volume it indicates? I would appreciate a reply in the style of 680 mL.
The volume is 100 mL
